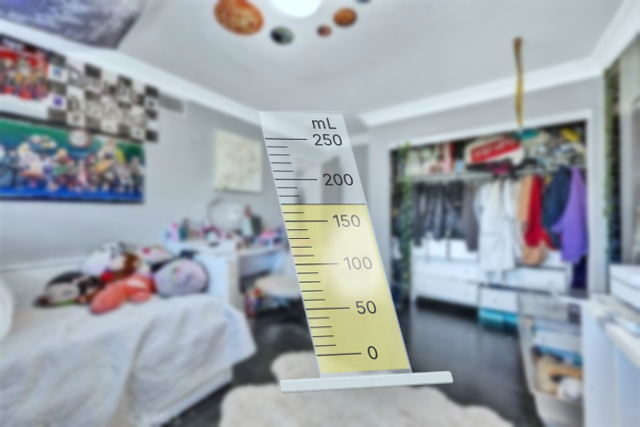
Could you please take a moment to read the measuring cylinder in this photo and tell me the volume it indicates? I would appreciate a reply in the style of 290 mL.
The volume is 170 mL
